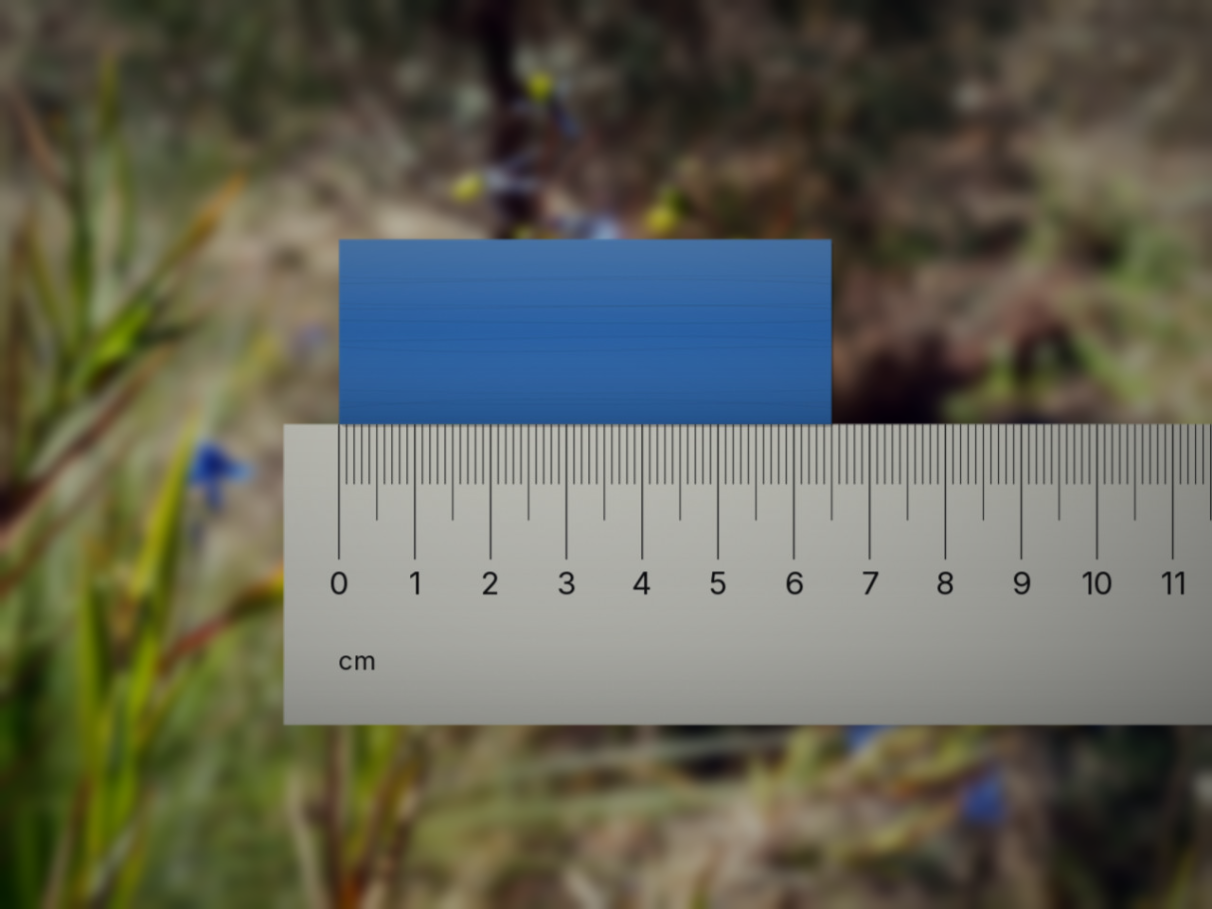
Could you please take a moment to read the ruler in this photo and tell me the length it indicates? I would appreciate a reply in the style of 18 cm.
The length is 6.5 cm
